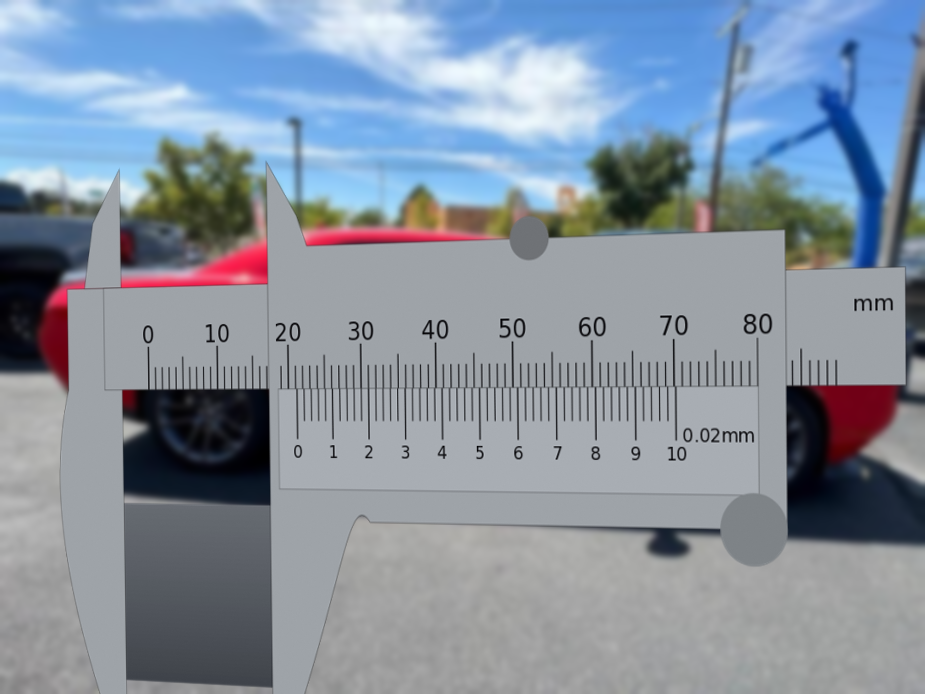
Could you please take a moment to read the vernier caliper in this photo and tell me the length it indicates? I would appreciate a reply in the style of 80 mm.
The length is 21.2 mm
